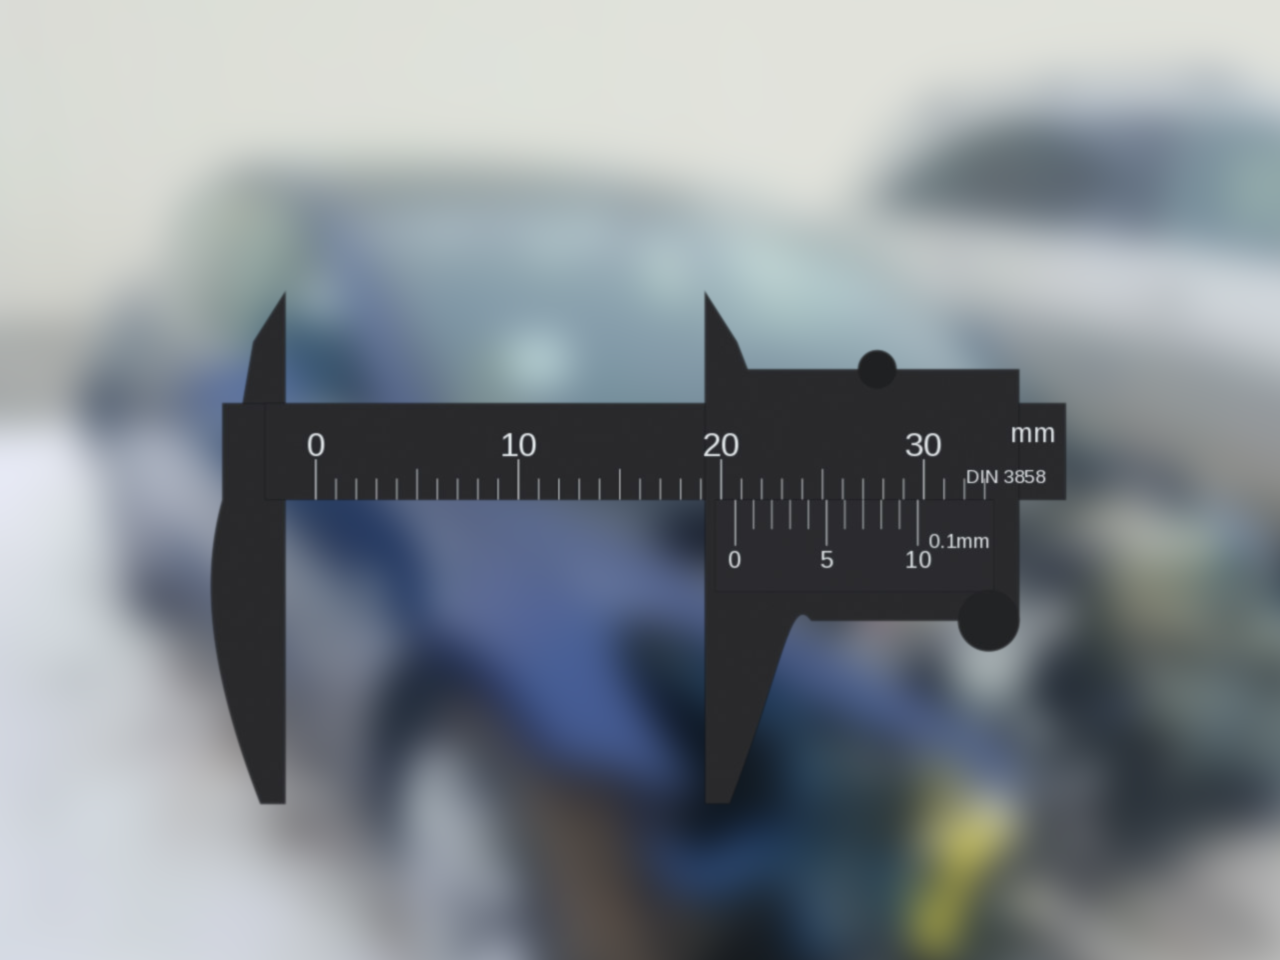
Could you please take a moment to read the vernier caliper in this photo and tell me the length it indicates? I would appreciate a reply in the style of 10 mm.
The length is 20.7 mm
